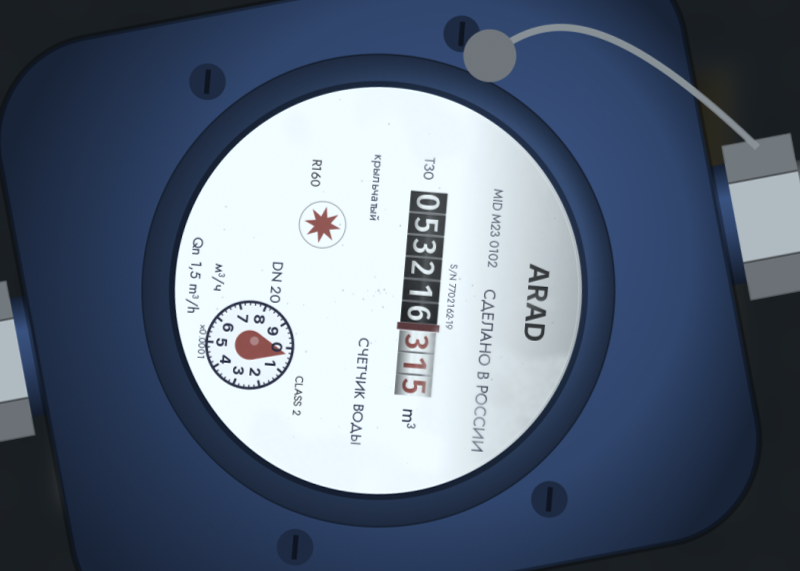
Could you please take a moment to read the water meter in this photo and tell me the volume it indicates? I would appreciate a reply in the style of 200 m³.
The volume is 53216.3150 m³
